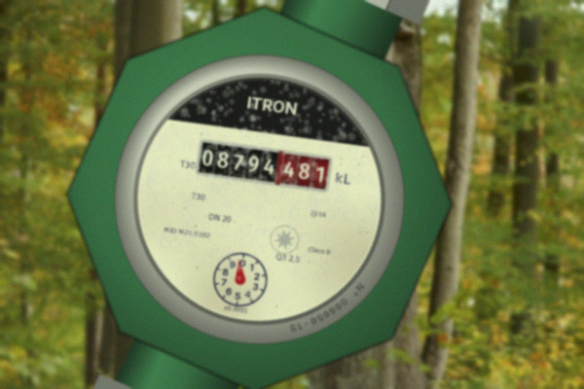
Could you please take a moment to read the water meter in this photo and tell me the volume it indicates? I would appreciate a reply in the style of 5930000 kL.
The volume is 8794.4809 kL
